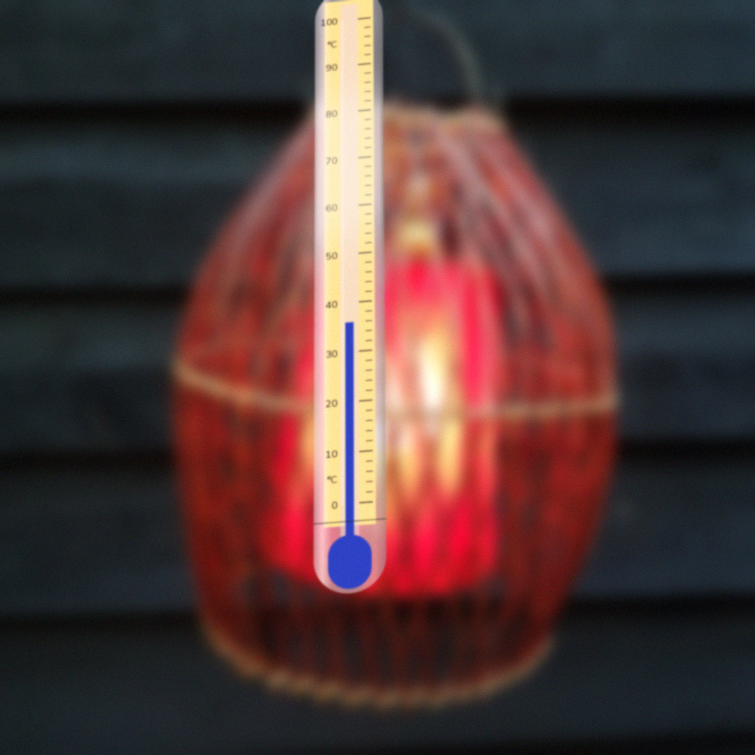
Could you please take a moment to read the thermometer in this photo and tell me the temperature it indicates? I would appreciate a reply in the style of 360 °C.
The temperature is 36 °C
